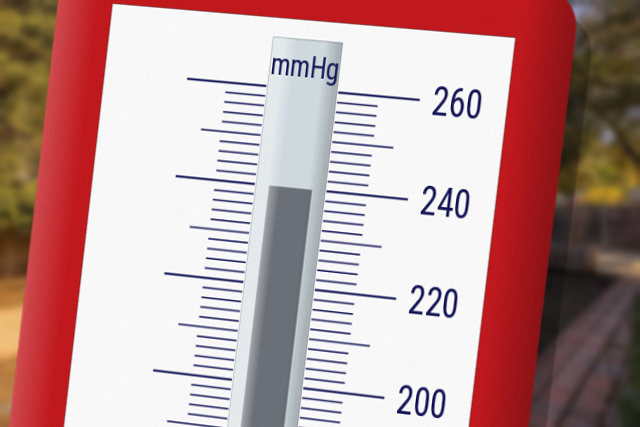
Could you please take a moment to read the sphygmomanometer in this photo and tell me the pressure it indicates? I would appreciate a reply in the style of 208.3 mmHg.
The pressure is 240 mmHg
